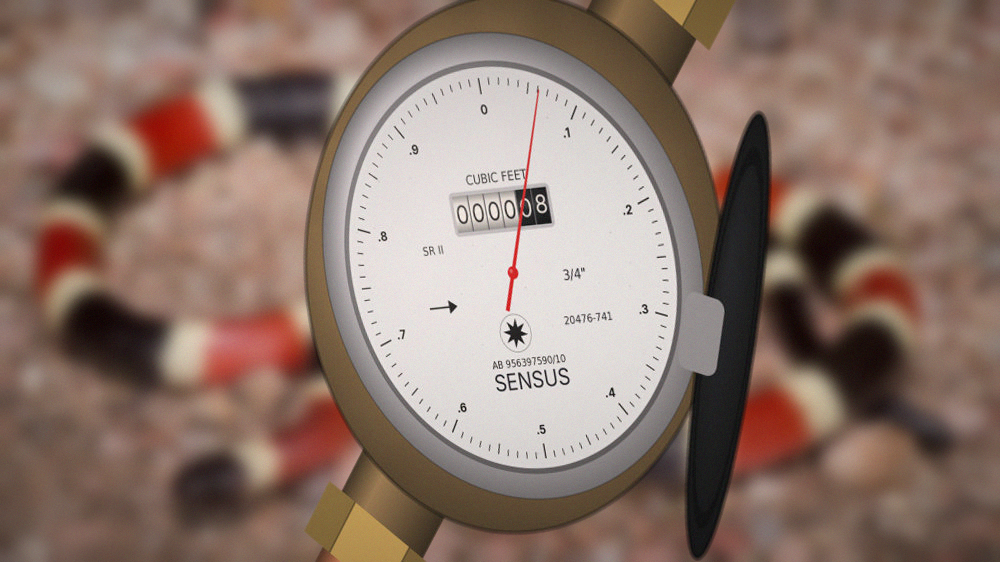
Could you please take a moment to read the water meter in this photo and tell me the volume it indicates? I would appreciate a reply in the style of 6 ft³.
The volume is 8.06 ft³
